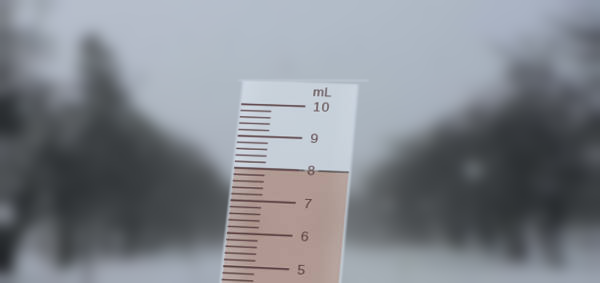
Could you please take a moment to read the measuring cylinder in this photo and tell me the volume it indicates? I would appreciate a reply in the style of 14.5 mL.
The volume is 8 mL
